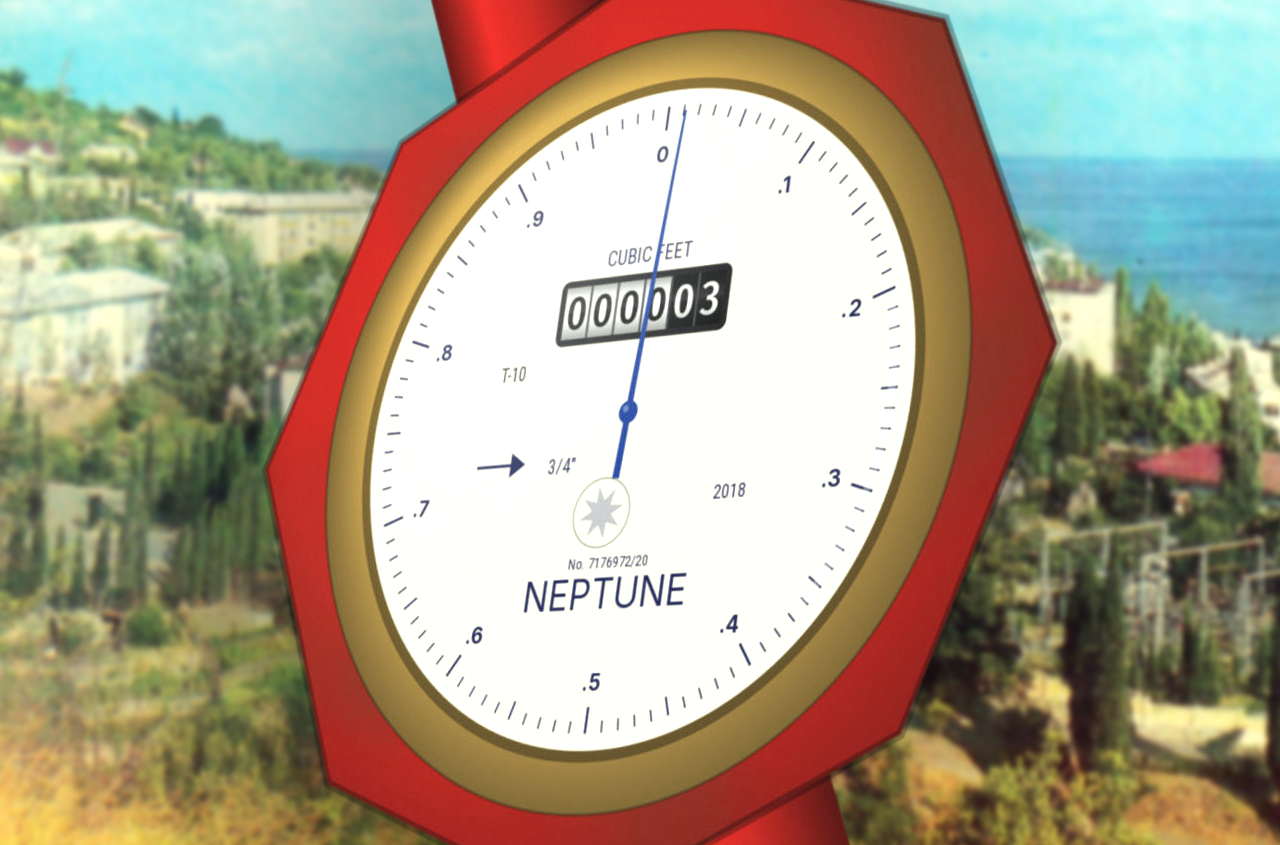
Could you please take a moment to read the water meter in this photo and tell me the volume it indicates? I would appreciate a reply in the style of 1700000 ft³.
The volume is 3.01 ft³
